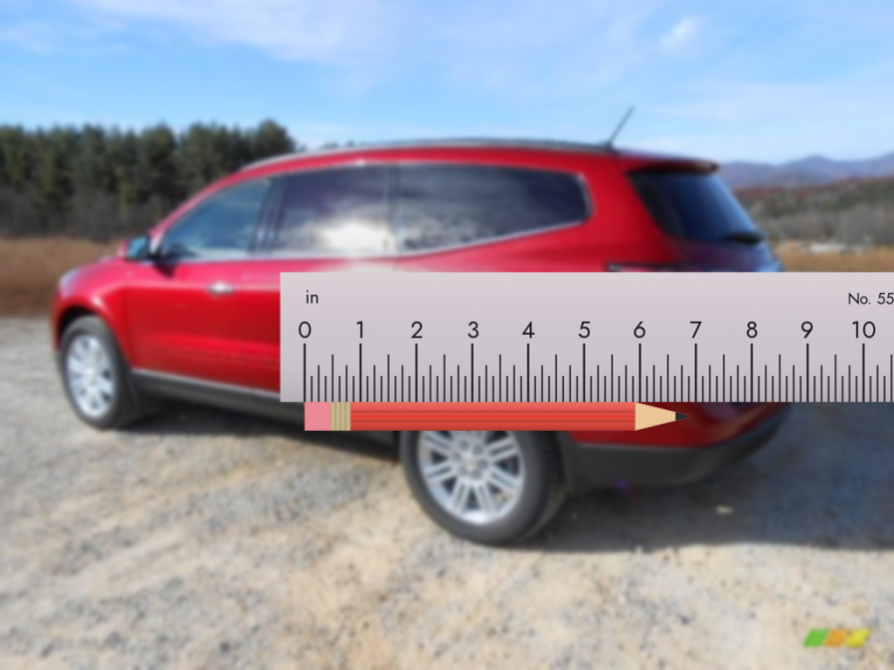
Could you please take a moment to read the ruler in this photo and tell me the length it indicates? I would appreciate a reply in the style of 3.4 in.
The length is 6.875 in
